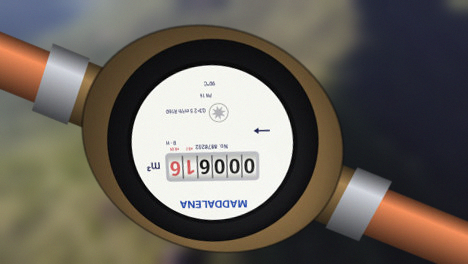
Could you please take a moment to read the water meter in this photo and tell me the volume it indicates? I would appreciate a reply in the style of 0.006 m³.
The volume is 6.16 m³
